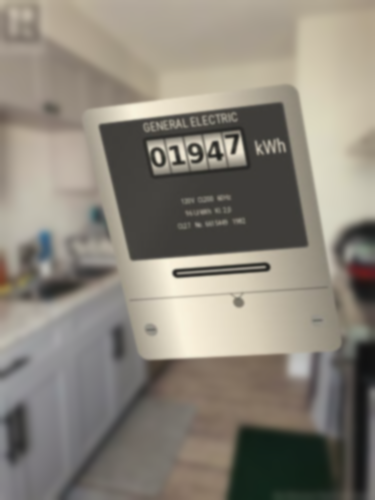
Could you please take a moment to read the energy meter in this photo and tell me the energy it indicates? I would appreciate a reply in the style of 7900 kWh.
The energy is 1947 kWh
